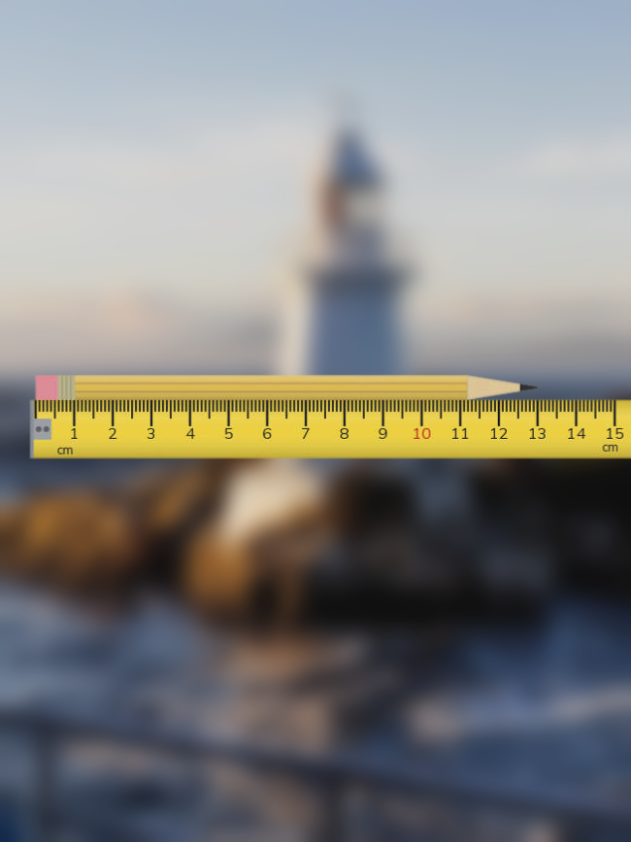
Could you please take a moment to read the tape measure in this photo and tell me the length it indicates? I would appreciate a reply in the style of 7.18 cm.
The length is 13 cm
